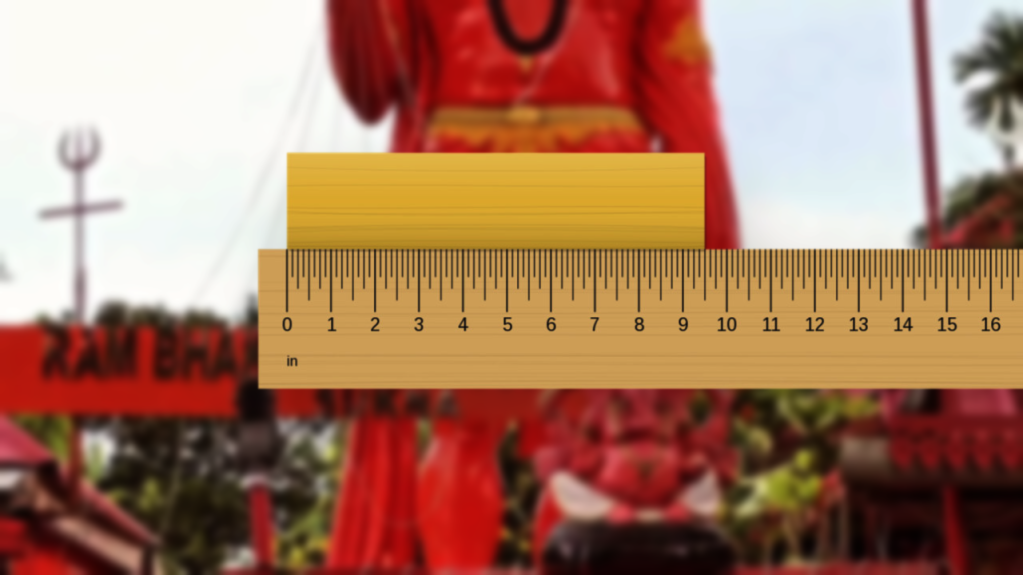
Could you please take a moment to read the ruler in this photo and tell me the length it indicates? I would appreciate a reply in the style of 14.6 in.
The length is 9.5 in
